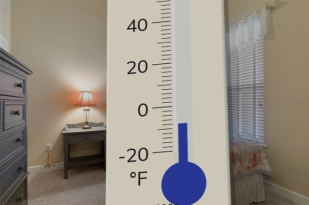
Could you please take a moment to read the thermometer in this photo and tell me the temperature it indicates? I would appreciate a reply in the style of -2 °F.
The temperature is -8 °F
